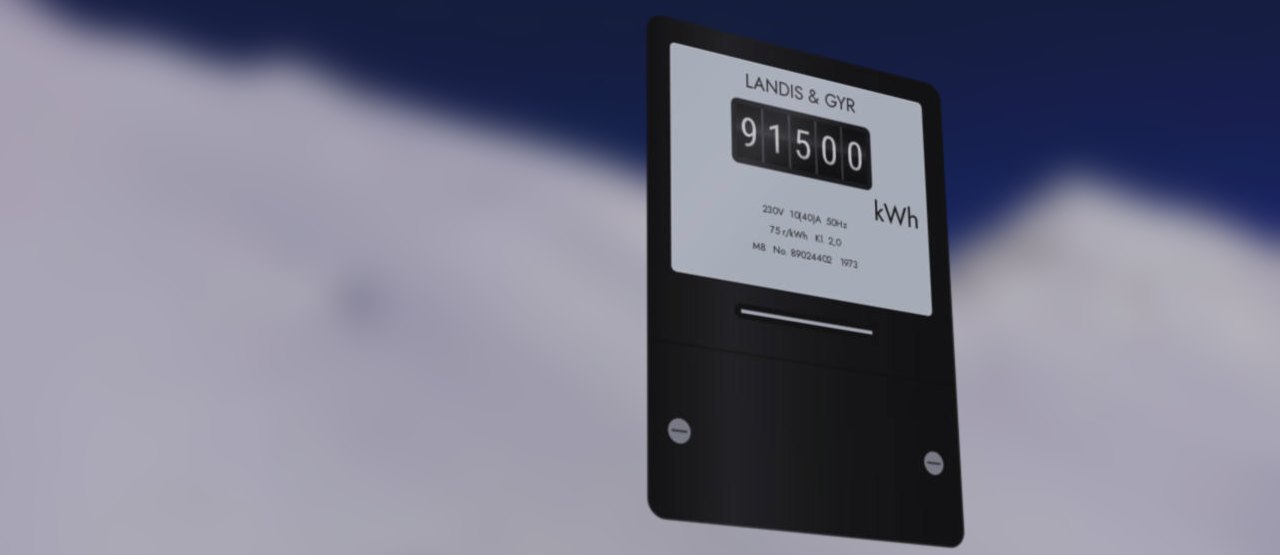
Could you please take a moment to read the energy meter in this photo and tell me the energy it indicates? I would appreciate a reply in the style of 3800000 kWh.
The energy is 91500 kWh
